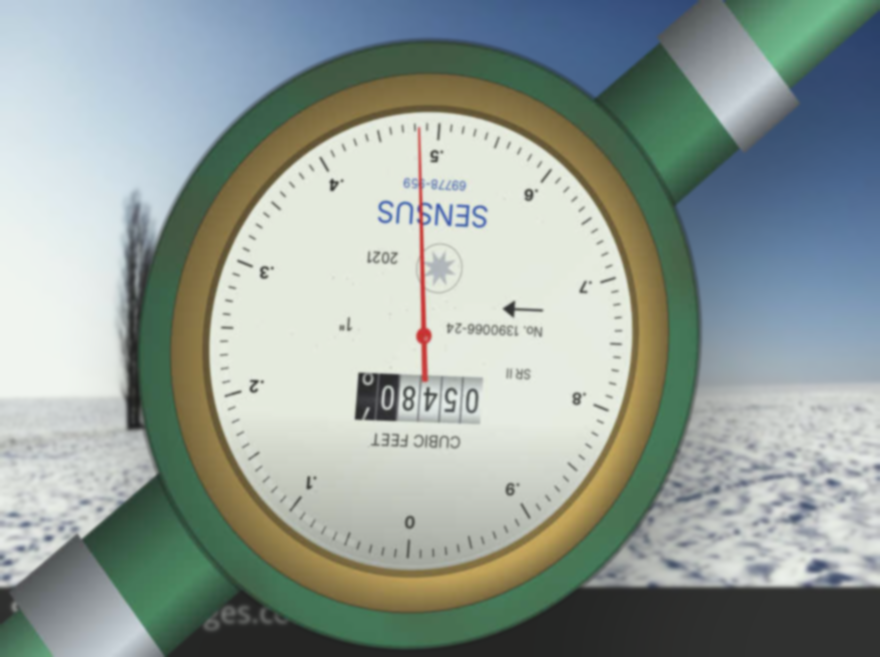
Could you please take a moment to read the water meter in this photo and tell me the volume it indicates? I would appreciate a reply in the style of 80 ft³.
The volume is 54807.48 ft³
